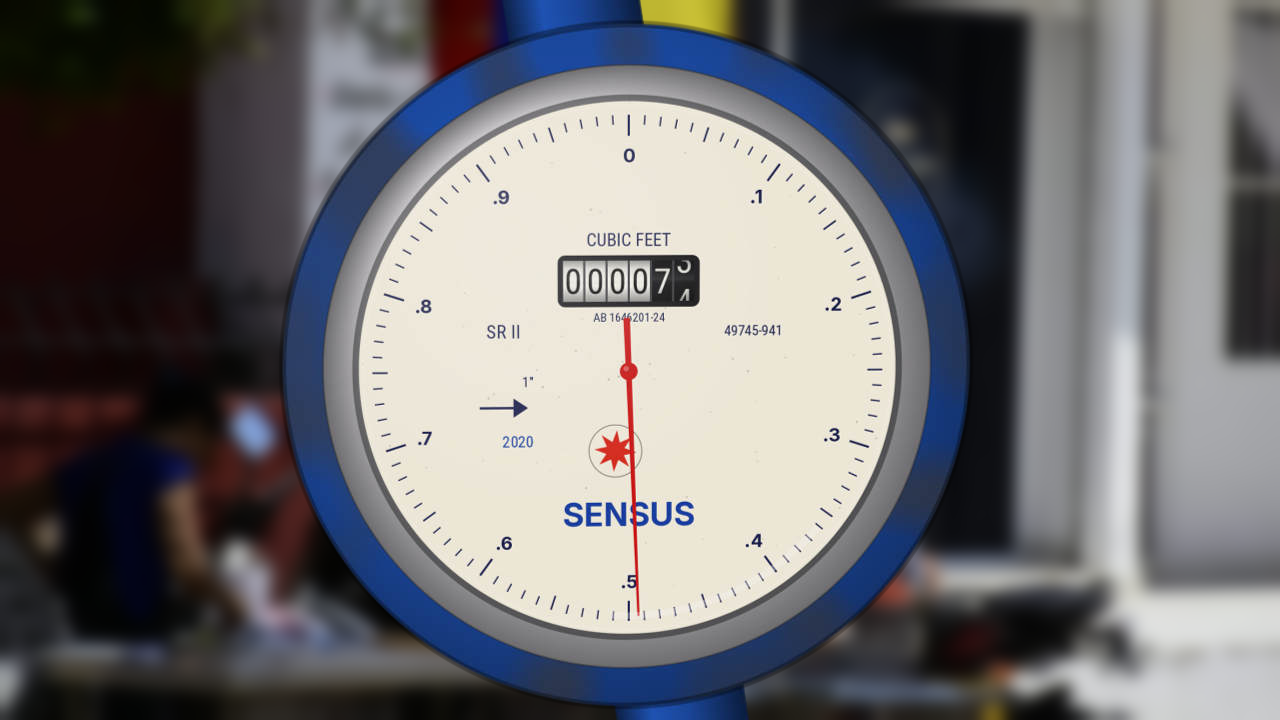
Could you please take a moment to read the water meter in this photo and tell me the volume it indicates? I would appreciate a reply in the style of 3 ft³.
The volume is 73.49 ft³
